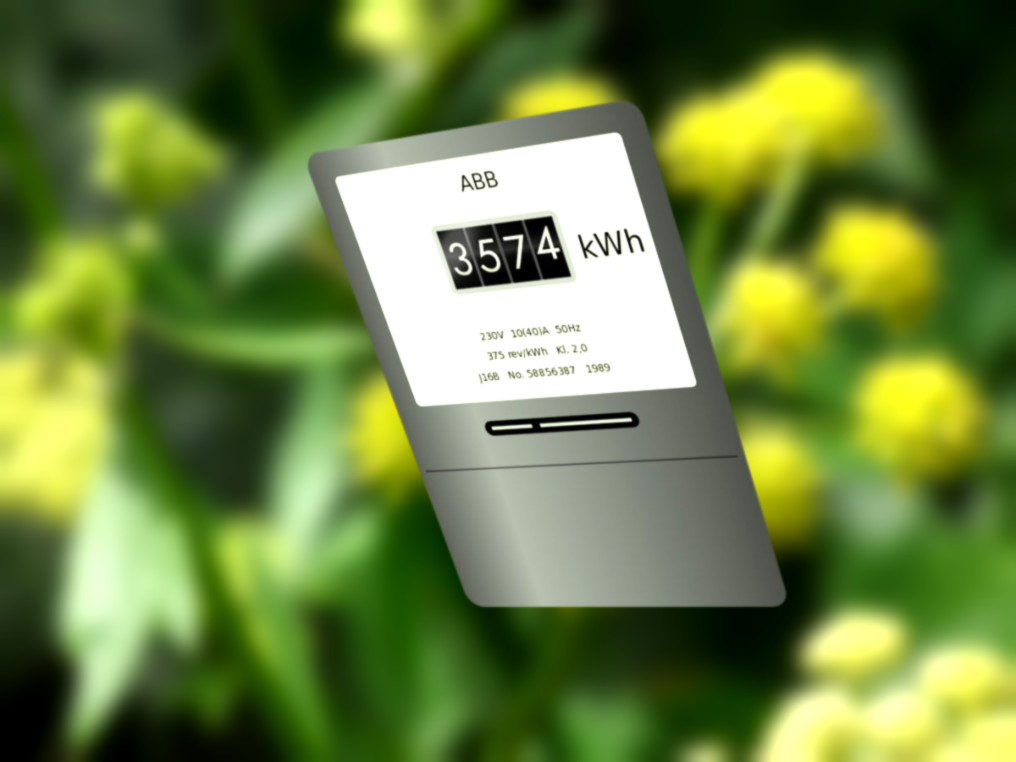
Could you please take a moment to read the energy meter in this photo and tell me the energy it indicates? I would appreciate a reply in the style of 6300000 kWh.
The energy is 3574 kWh
